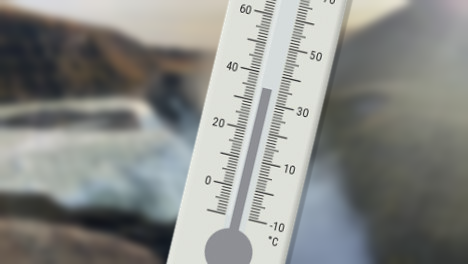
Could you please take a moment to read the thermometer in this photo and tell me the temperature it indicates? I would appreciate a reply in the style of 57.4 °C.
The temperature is 35 °C
